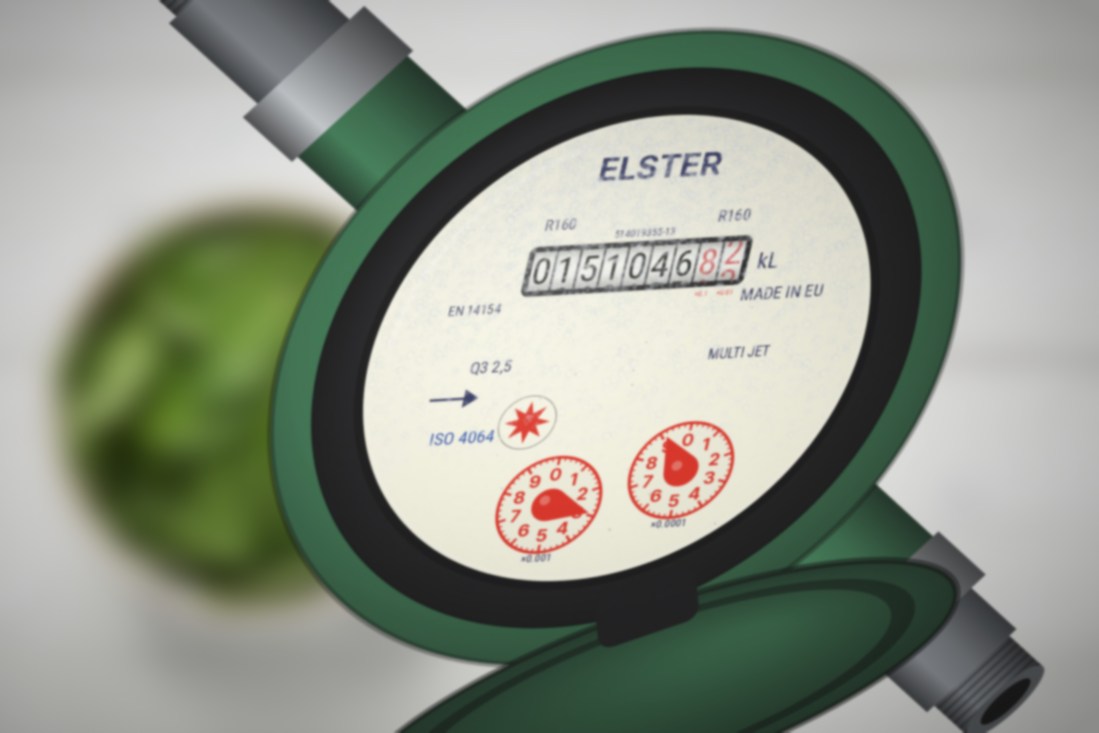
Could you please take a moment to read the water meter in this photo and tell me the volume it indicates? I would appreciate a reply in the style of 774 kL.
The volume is 151046.8229 kL
